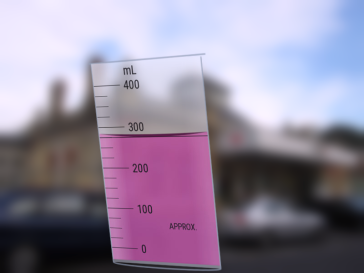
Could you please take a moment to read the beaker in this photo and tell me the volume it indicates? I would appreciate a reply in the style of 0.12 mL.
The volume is 275 mL
